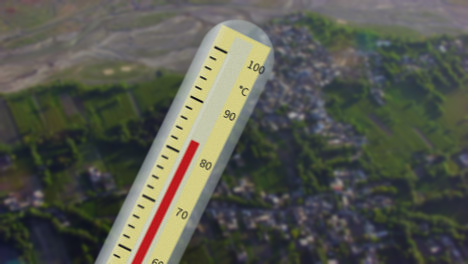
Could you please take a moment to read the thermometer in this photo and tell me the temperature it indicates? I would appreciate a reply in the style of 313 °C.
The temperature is 83 °C
